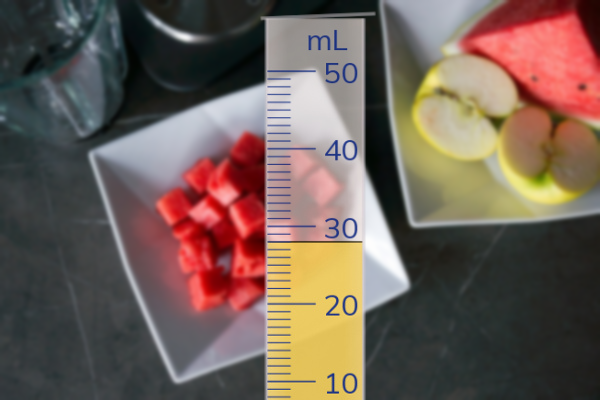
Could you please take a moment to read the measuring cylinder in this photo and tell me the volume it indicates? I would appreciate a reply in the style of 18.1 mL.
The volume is 28 mL
